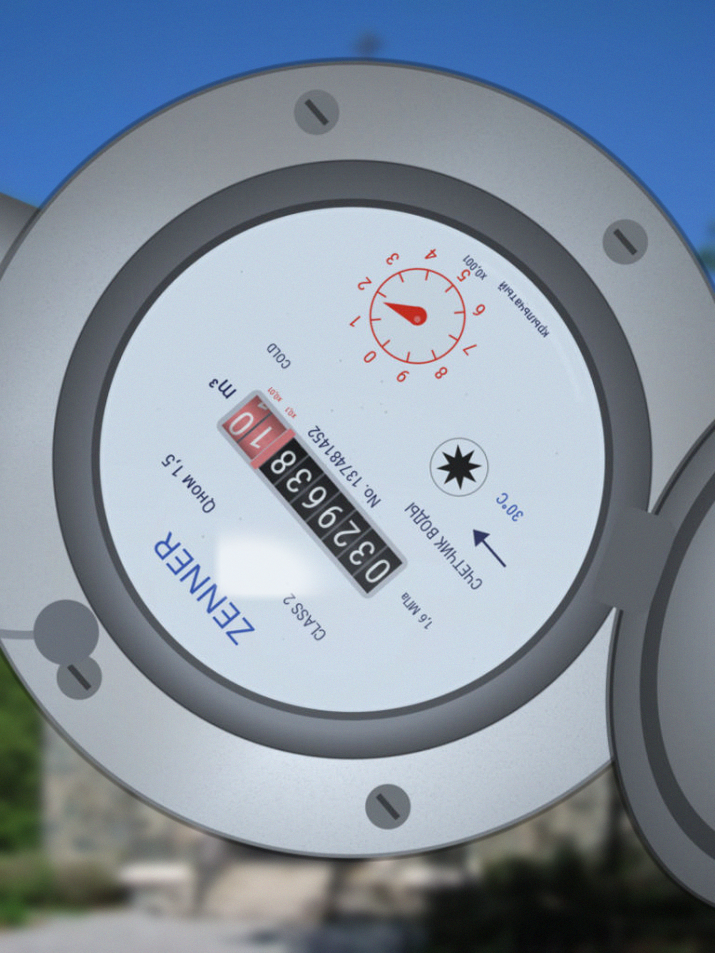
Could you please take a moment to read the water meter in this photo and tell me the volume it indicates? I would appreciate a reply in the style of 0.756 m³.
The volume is 329638.101 m³
